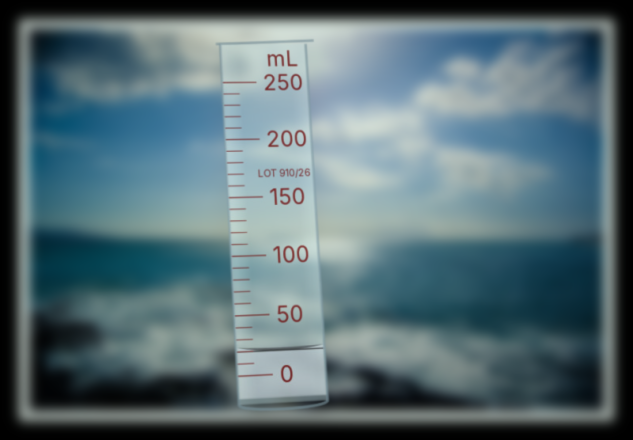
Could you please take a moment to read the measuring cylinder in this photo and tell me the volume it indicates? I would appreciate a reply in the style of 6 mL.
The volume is 20 mL
